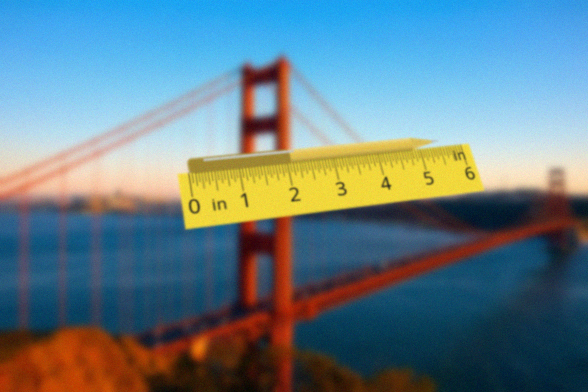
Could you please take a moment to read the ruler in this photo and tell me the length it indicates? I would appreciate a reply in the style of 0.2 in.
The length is 5.5 in
